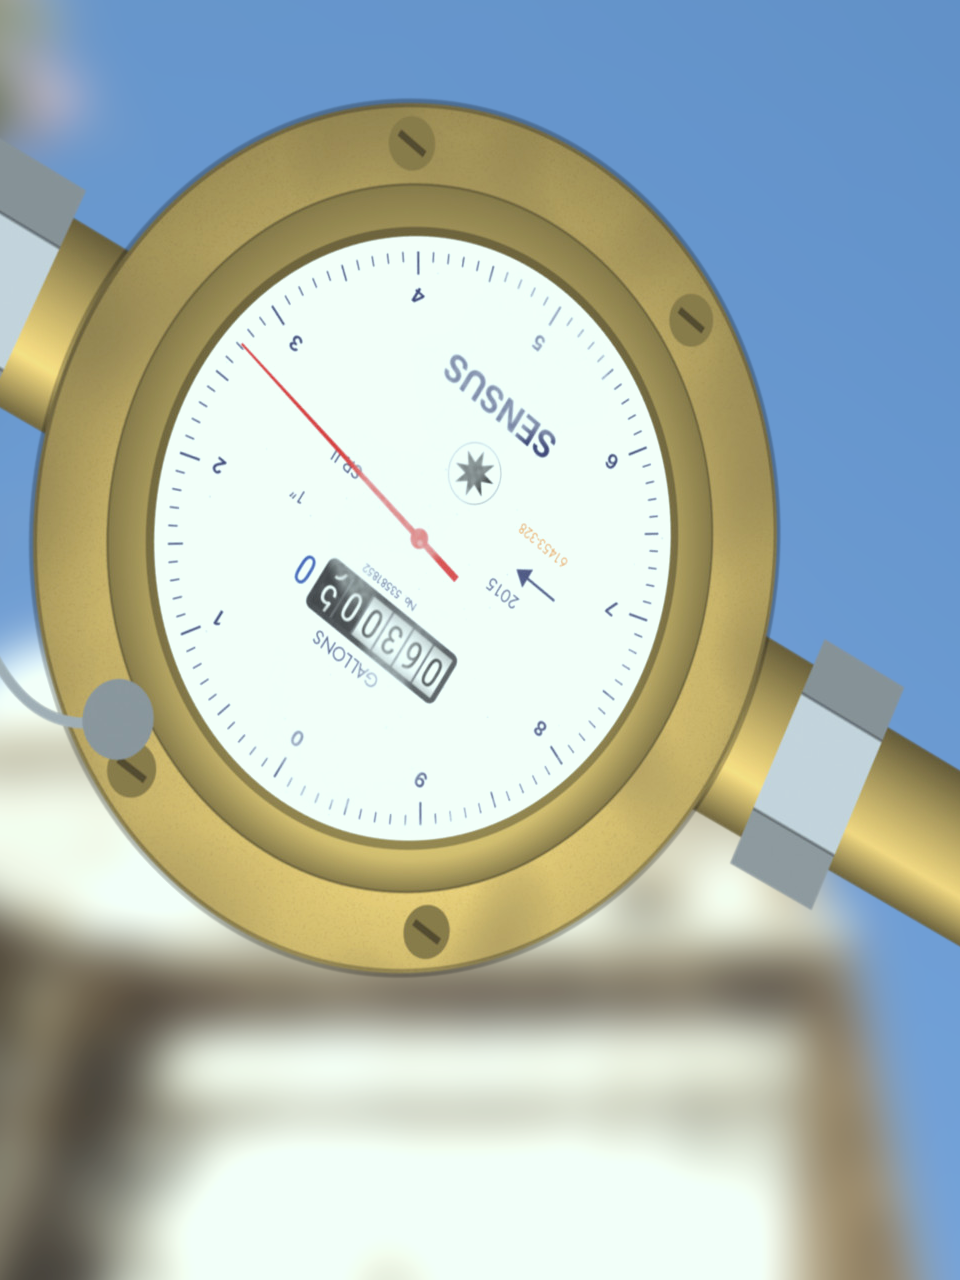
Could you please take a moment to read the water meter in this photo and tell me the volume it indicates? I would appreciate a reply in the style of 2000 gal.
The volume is 630052.7 gal
